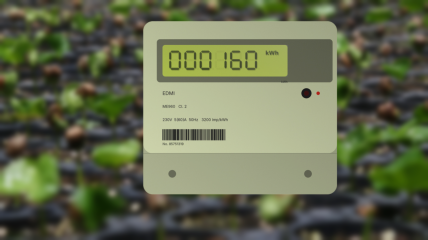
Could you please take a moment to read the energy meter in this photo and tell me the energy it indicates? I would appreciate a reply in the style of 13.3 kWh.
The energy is 160 kWh
